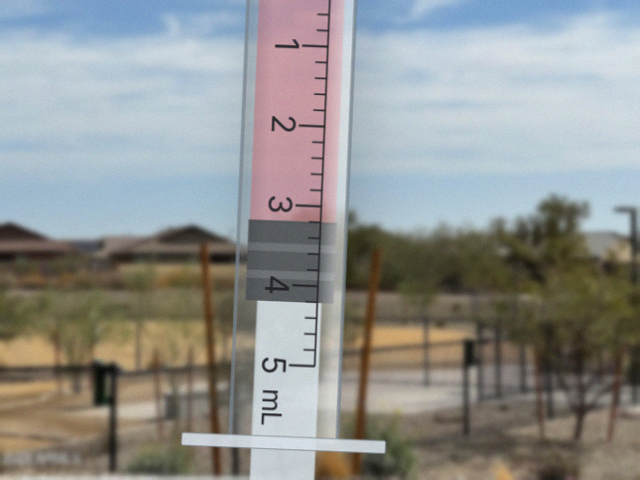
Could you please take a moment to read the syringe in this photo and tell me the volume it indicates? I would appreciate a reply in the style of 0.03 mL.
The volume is 3.2 mL
